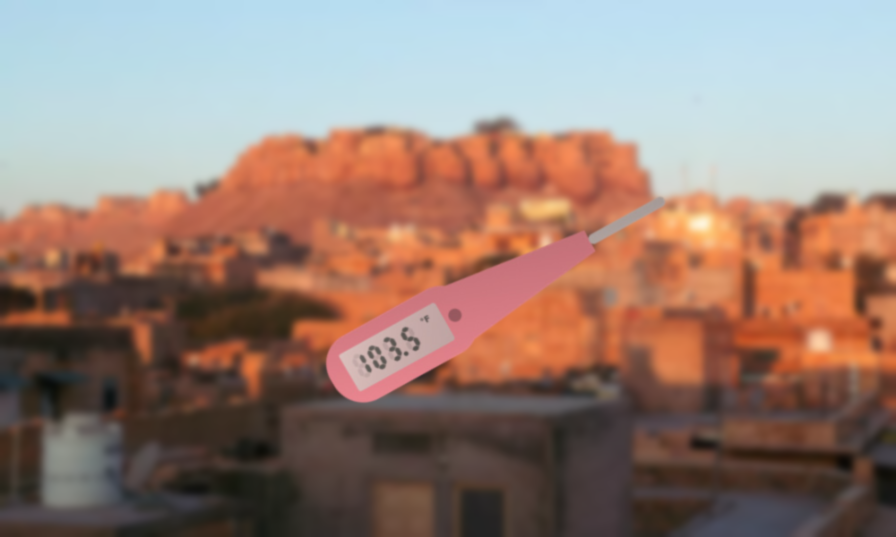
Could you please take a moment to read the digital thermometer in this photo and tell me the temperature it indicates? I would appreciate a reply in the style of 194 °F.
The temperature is 103.5 °F
